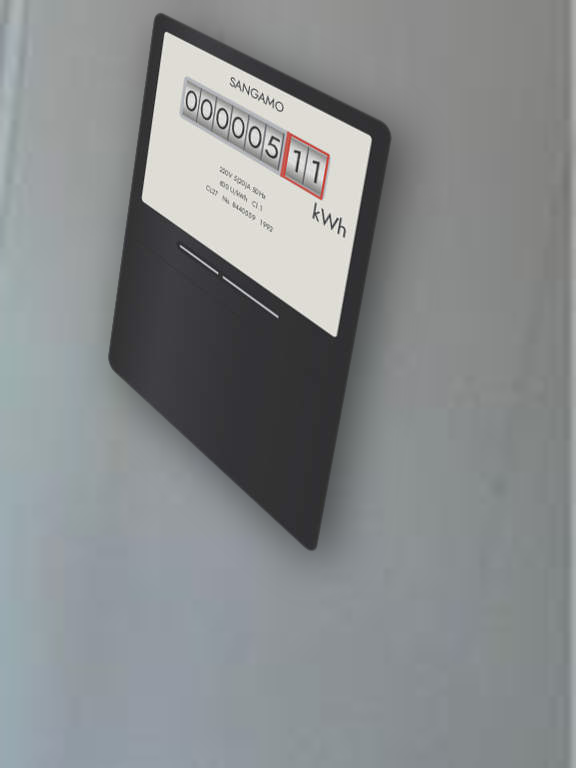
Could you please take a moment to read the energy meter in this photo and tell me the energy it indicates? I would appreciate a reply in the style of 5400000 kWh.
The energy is 5.11 kWh
